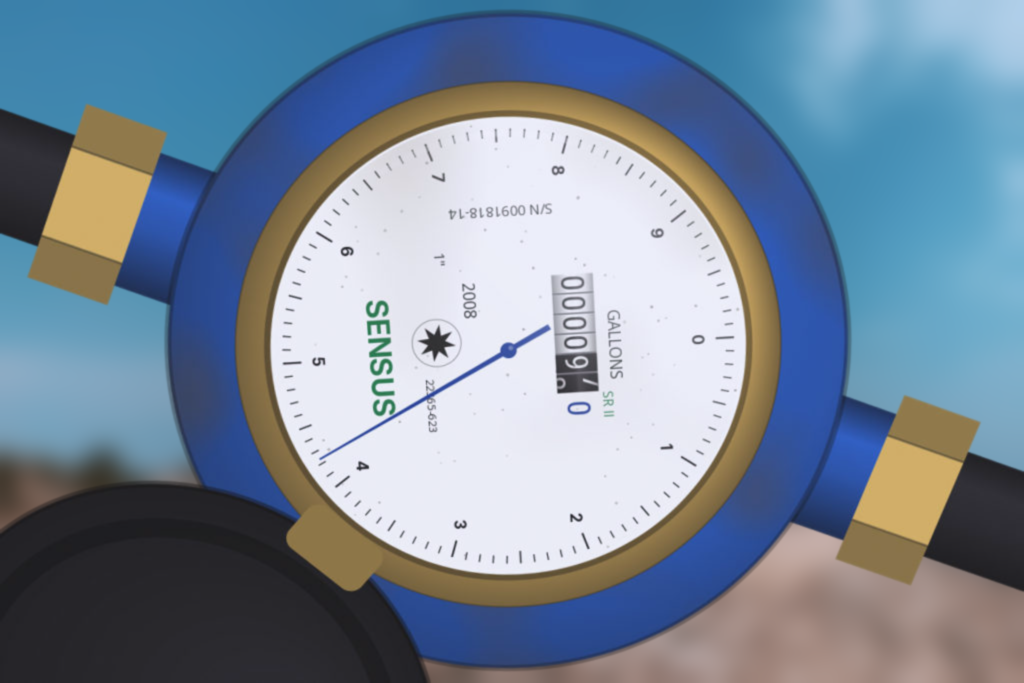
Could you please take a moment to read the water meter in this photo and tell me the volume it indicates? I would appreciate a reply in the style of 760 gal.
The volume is 974.2 gal
